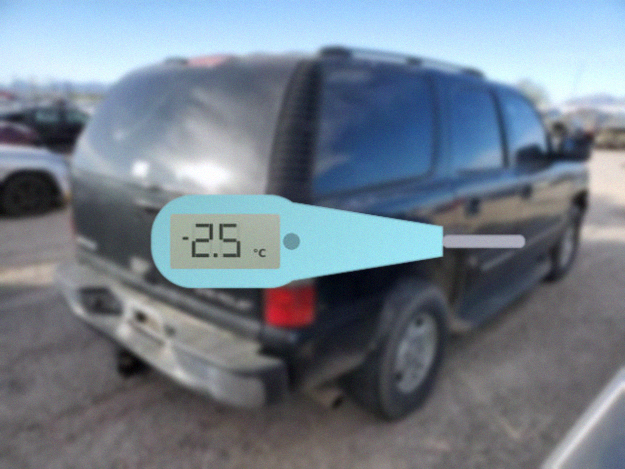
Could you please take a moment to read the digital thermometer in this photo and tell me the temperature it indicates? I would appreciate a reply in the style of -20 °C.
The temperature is -2.5 °C
